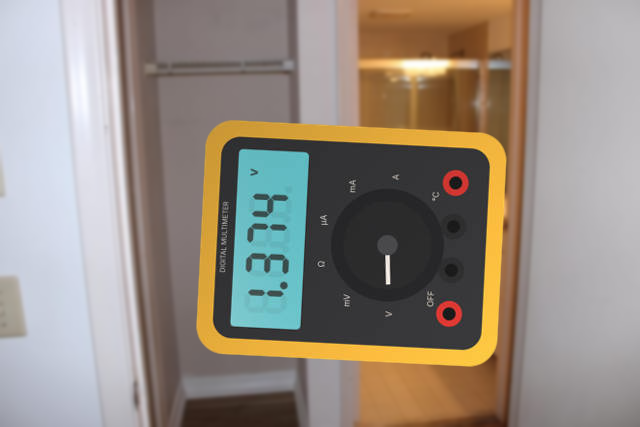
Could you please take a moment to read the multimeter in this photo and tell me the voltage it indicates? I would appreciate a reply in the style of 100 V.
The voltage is 1.374 V
